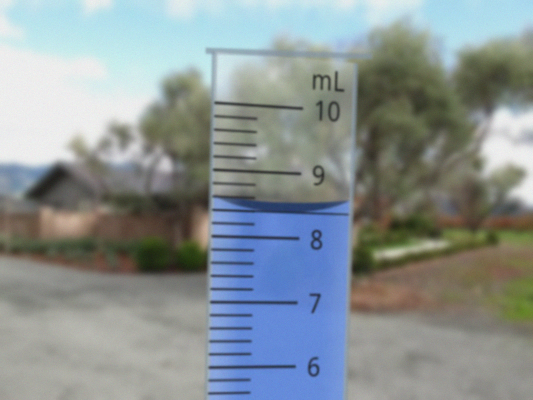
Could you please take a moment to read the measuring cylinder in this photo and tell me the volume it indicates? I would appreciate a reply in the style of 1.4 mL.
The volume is 8.4 mL
